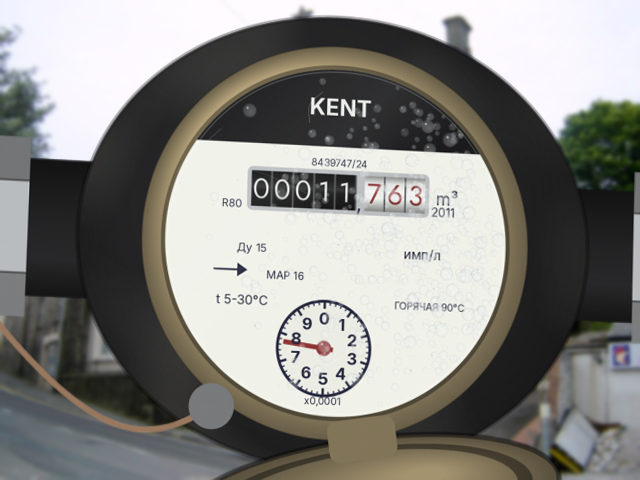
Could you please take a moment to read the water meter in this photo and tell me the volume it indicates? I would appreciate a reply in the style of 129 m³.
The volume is 11.7637 m³
